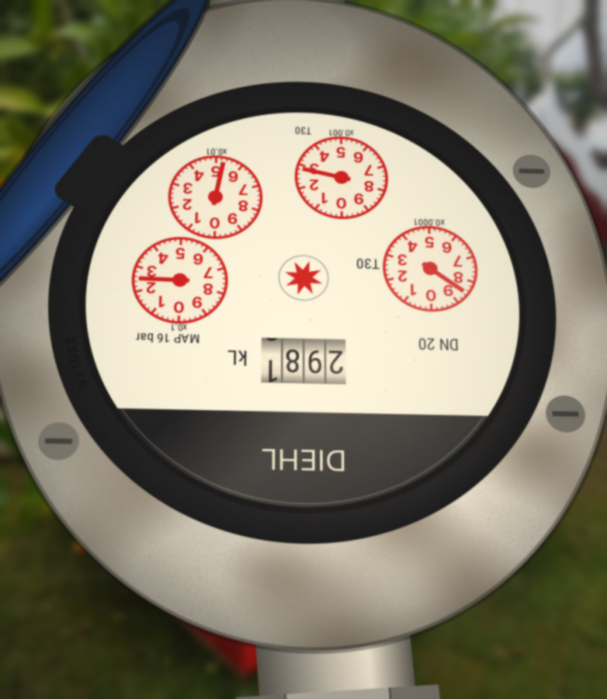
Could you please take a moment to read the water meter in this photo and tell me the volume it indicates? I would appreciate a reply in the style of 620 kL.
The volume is 2981.2528 kL
